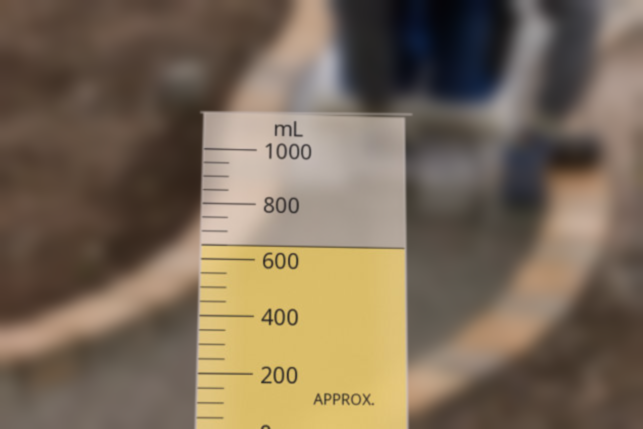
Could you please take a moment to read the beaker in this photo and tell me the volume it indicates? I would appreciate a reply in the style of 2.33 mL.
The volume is 650 mL
